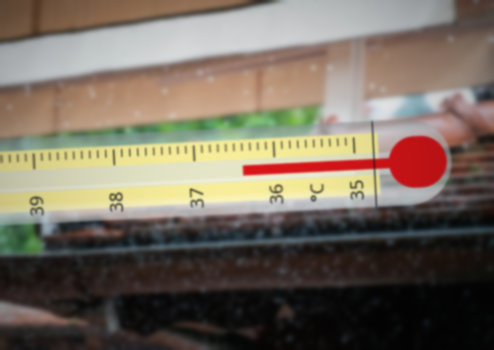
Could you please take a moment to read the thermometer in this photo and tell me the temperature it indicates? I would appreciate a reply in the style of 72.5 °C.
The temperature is 36.4 °C
